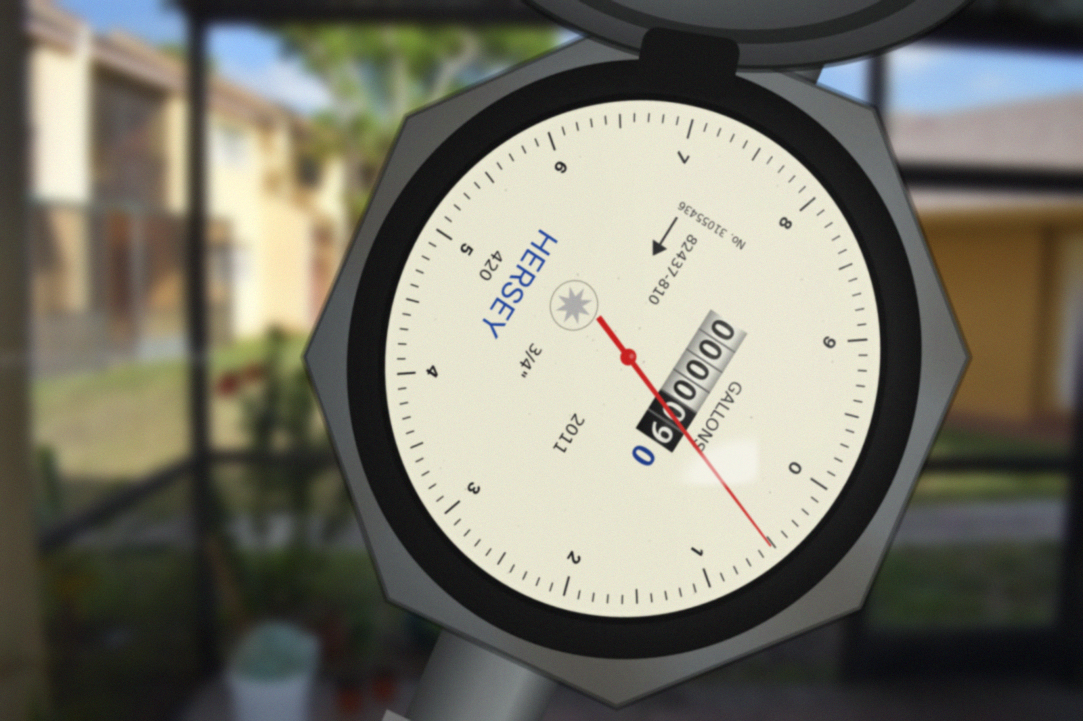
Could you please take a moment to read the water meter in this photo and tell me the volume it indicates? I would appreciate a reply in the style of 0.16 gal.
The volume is 90.5 gal
